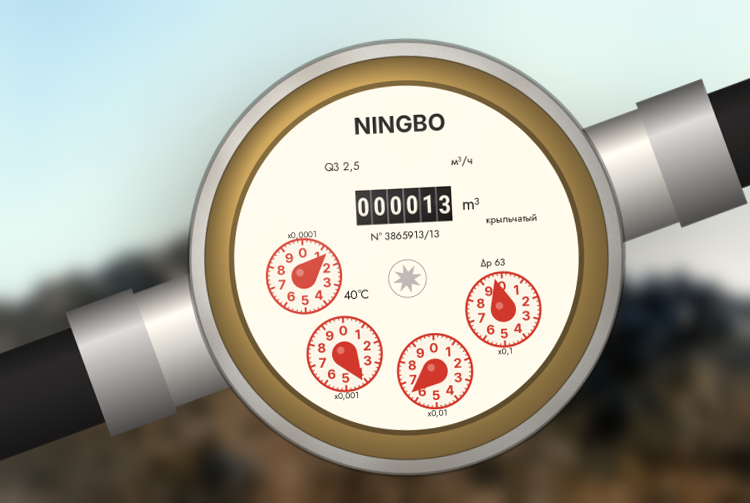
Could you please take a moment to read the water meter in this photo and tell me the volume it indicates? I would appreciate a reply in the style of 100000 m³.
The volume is 12.9641 m³
